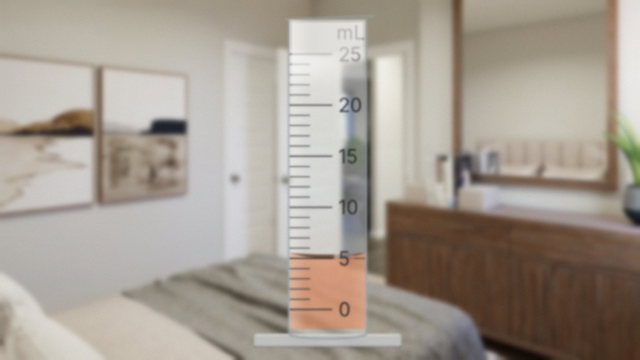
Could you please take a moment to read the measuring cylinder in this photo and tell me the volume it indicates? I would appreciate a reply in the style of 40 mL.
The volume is 5 mL
